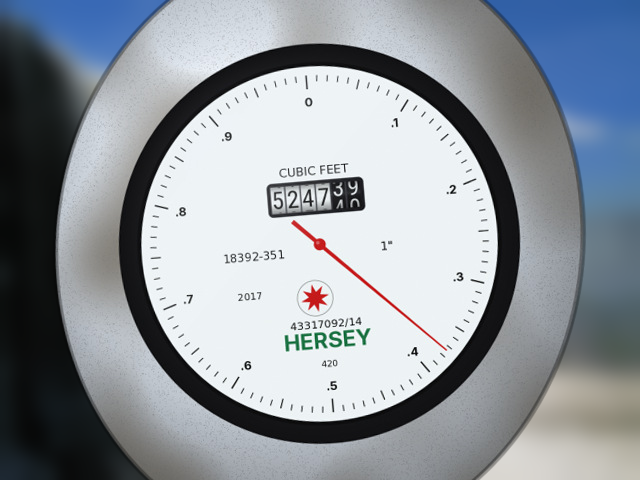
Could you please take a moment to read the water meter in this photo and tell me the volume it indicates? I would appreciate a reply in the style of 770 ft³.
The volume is 524739.37 ft³
